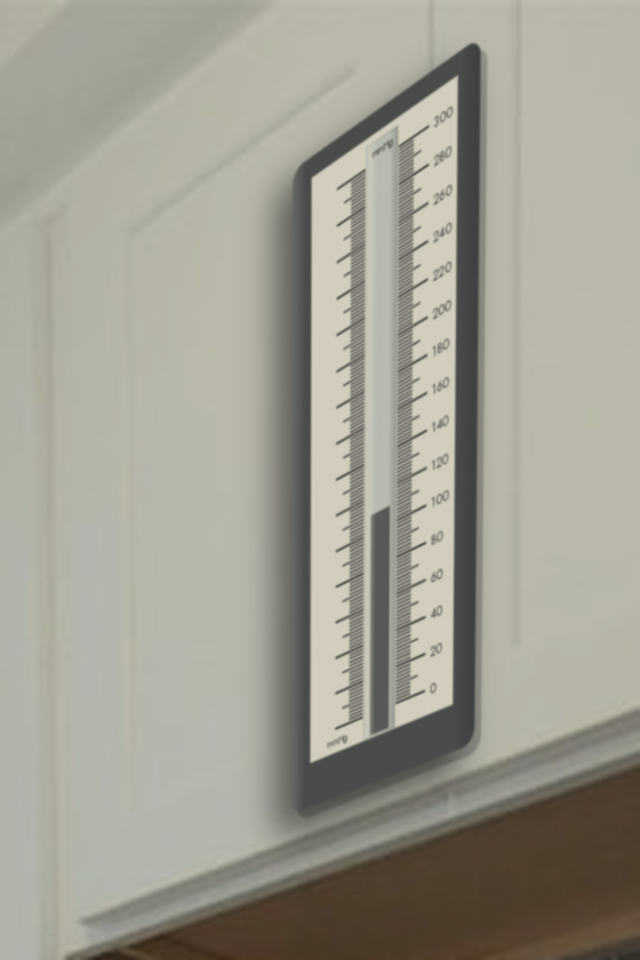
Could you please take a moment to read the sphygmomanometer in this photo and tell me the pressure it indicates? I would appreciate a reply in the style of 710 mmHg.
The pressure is 110 mmHg
